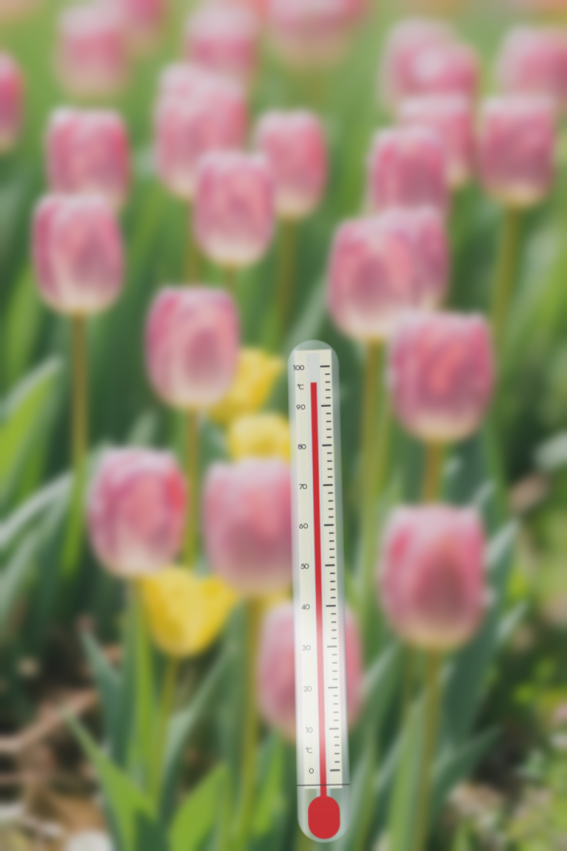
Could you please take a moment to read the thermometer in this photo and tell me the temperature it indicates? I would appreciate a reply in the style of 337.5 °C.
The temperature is 96 °C
